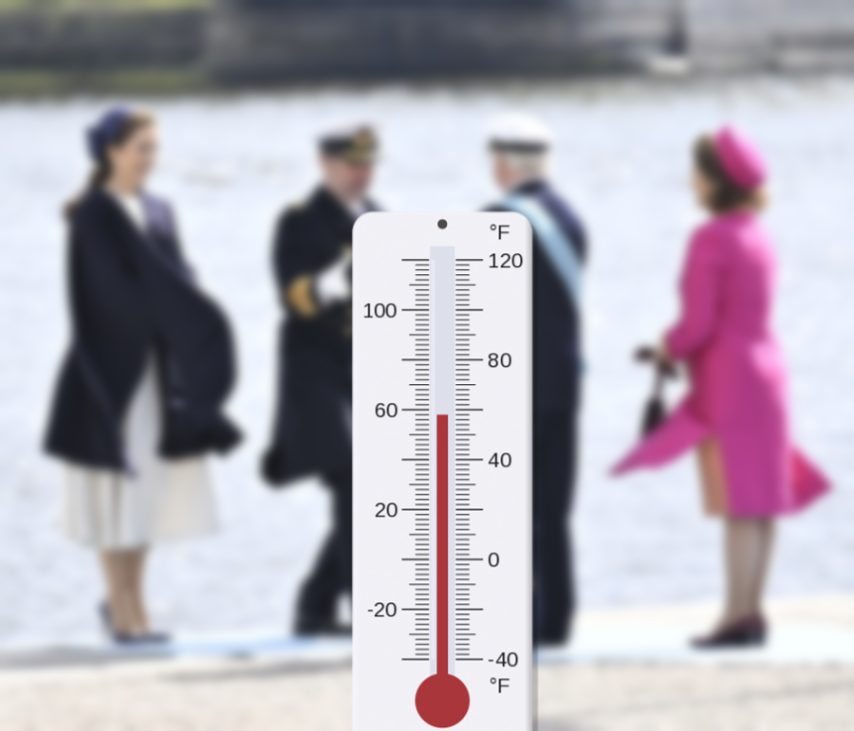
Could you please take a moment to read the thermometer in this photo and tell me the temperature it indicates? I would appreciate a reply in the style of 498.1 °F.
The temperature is 58 °F
